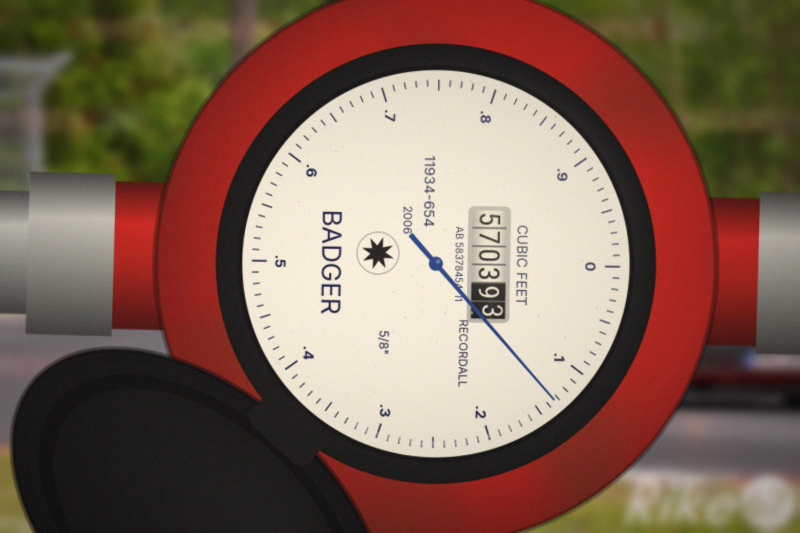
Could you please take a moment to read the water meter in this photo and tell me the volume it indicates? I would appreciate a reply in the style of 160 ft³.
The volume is 570393.13 ft³
